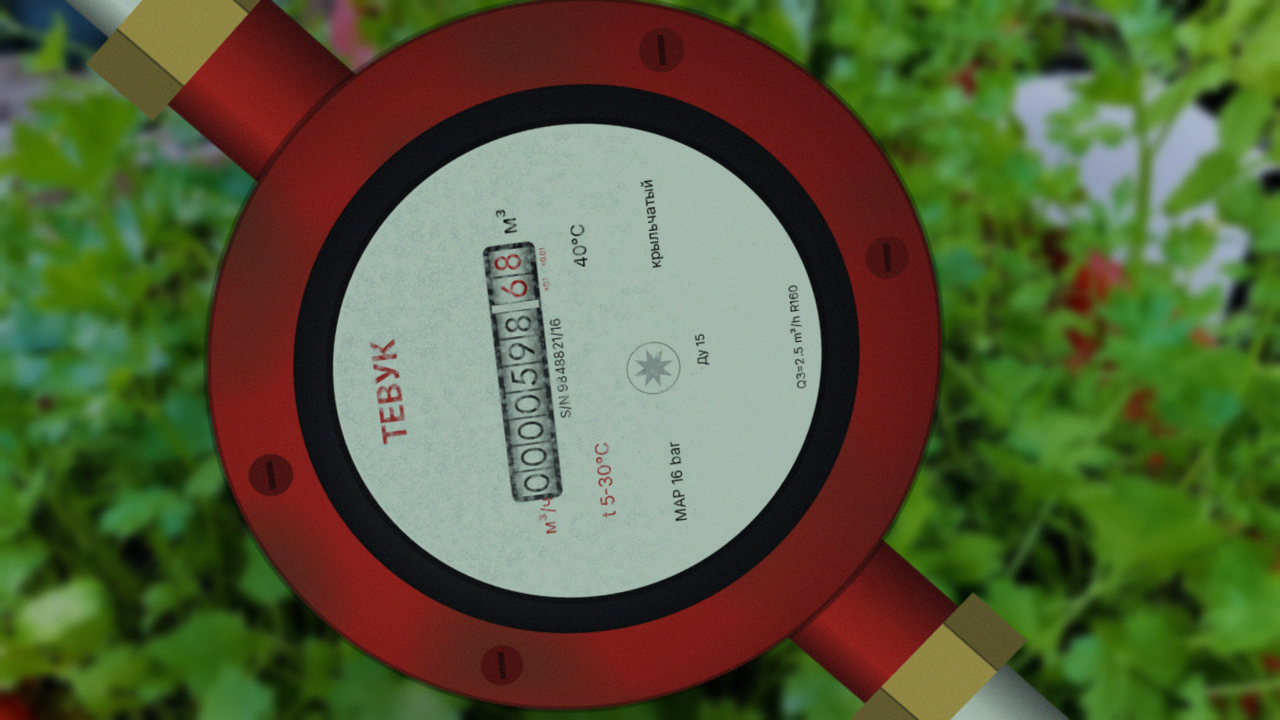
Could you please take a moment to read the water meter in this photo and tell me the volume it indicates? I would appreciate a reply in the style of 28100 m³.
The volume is 598.68 m³
